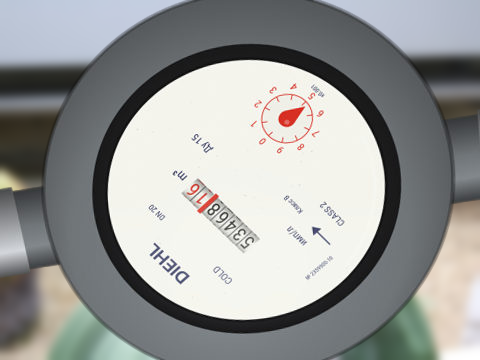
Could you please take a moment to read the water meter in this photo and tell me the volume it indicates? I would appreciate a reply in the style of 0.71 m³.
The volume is 53468.165 m³
